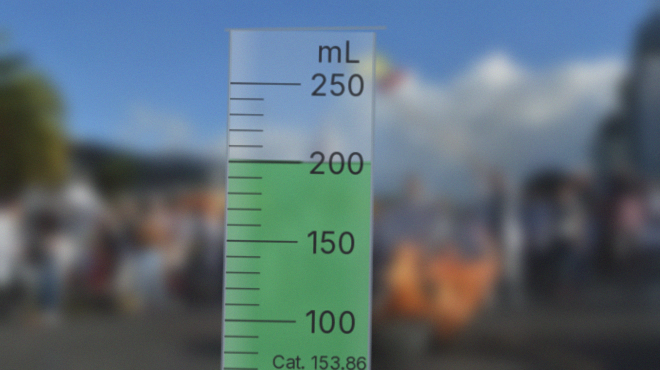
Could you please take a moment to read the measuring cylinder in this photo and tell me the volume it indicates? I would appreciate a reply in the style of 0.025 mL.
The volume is 200 mL
